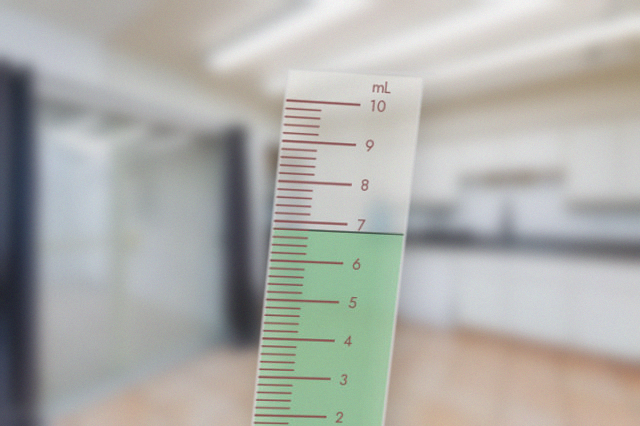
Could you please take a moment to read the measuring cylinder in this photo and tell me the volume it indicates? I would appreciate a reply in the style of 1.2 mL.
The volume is 6.8 mL
